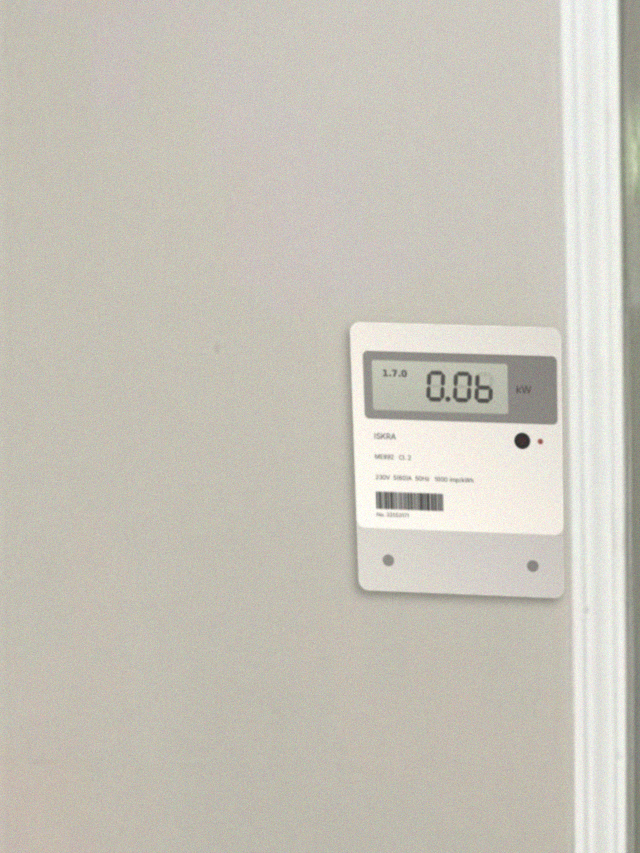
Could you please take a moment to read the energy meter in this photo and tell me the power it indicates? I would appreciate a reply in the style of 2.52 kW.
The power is 0.06 kW
